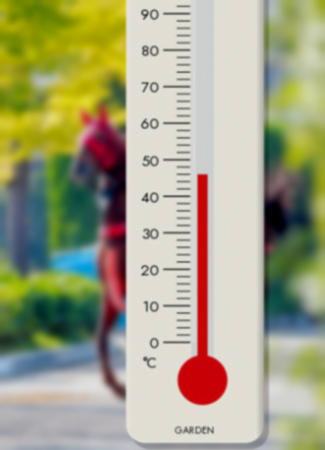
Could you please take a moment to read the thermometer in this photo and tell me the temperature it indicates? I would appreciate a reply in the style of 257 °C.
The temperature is 46 °C
